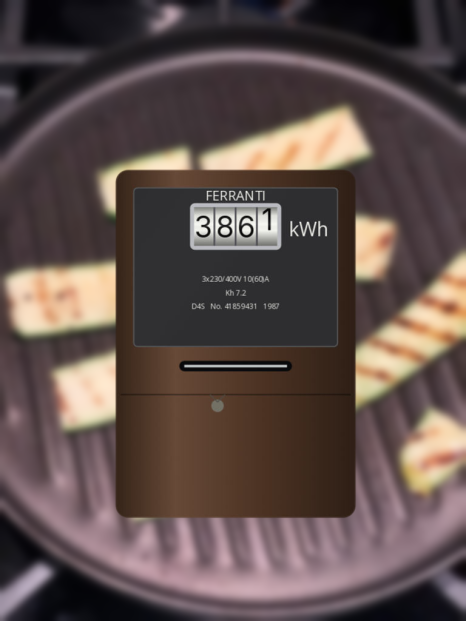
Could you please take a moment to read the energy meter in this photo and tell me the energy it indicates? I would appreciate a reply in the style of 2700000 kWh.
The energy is 3861 kWh
